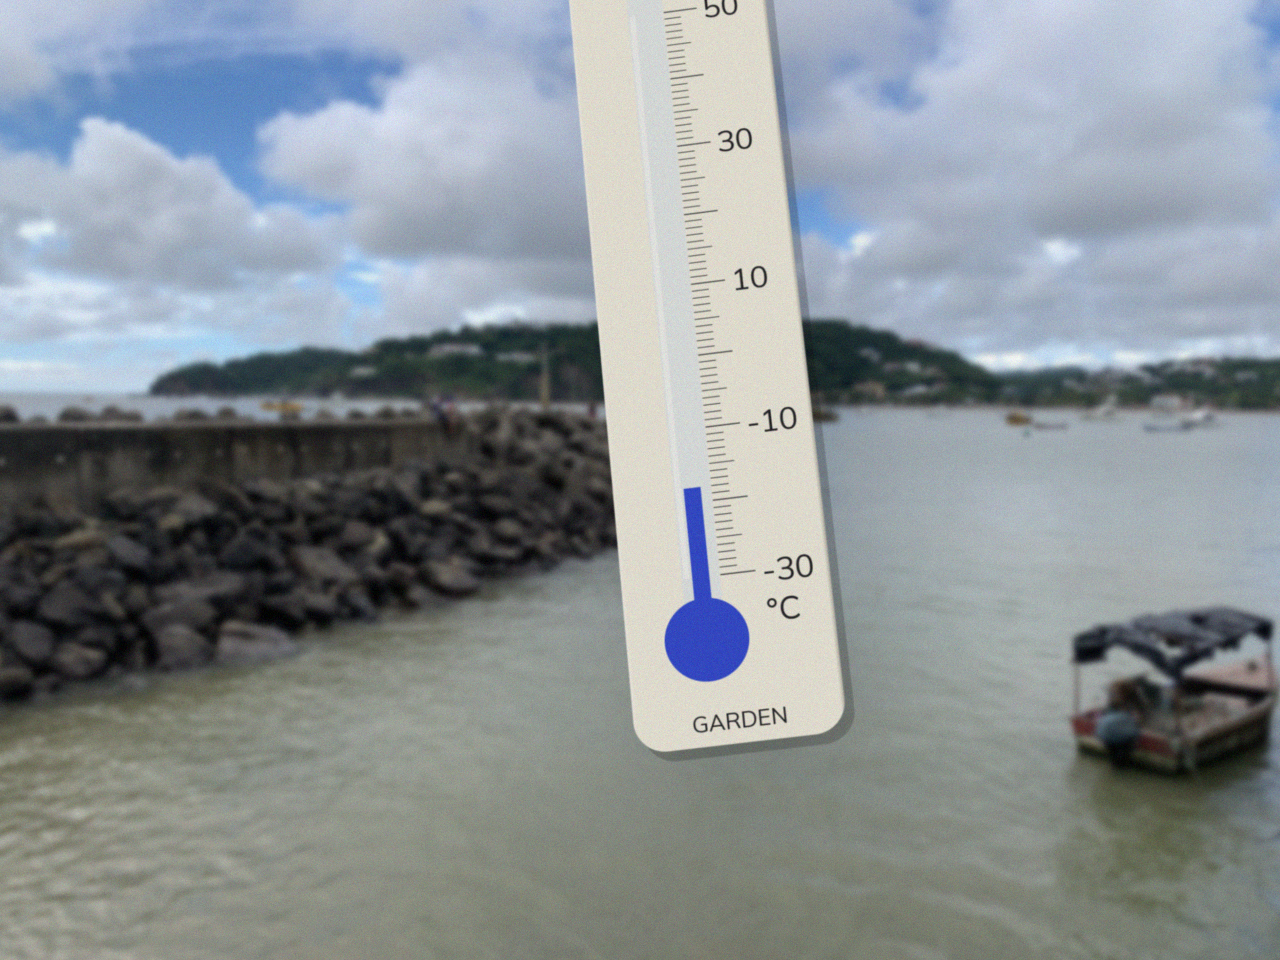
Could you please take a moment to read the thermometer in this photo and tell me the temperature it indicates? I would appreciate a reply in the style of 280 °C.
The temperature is -18 °C
